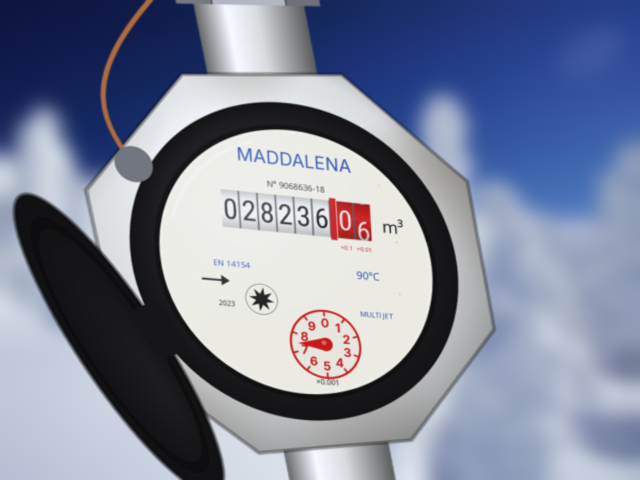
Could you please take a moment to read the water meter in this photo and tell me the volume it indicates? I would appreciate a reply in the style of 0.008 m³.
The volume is 28236.057 m³
